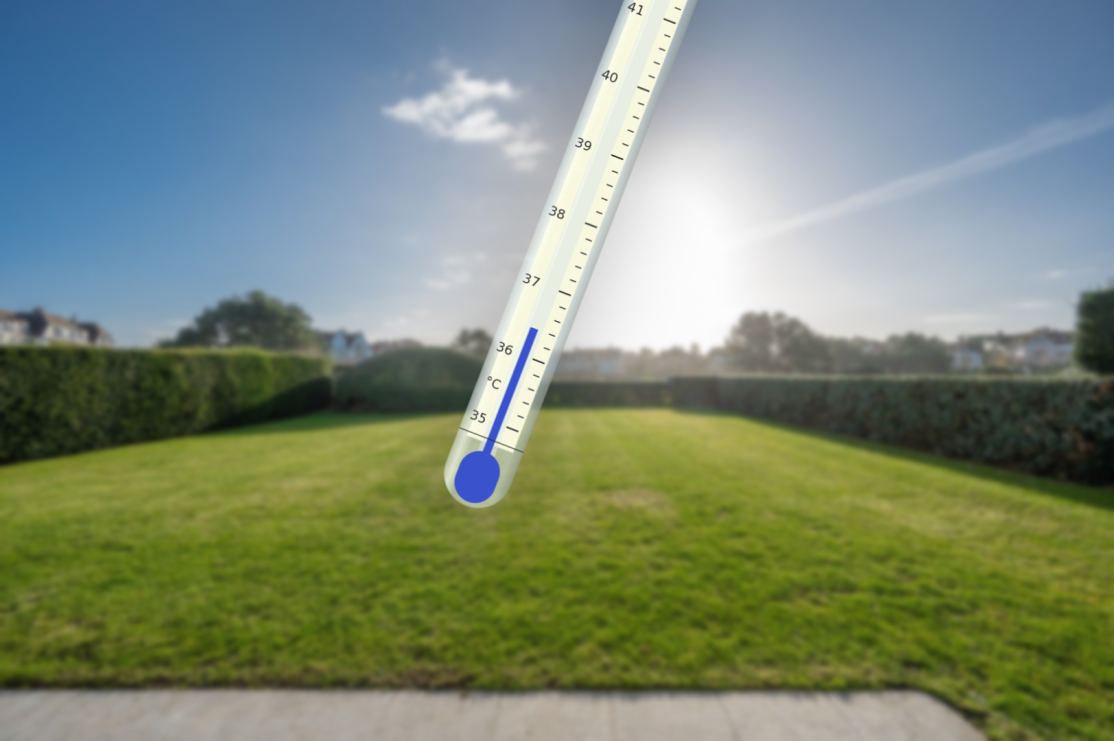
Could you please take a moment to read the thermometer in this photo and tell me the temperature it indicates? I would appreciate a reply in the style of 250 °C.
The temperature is 36.4 °C
